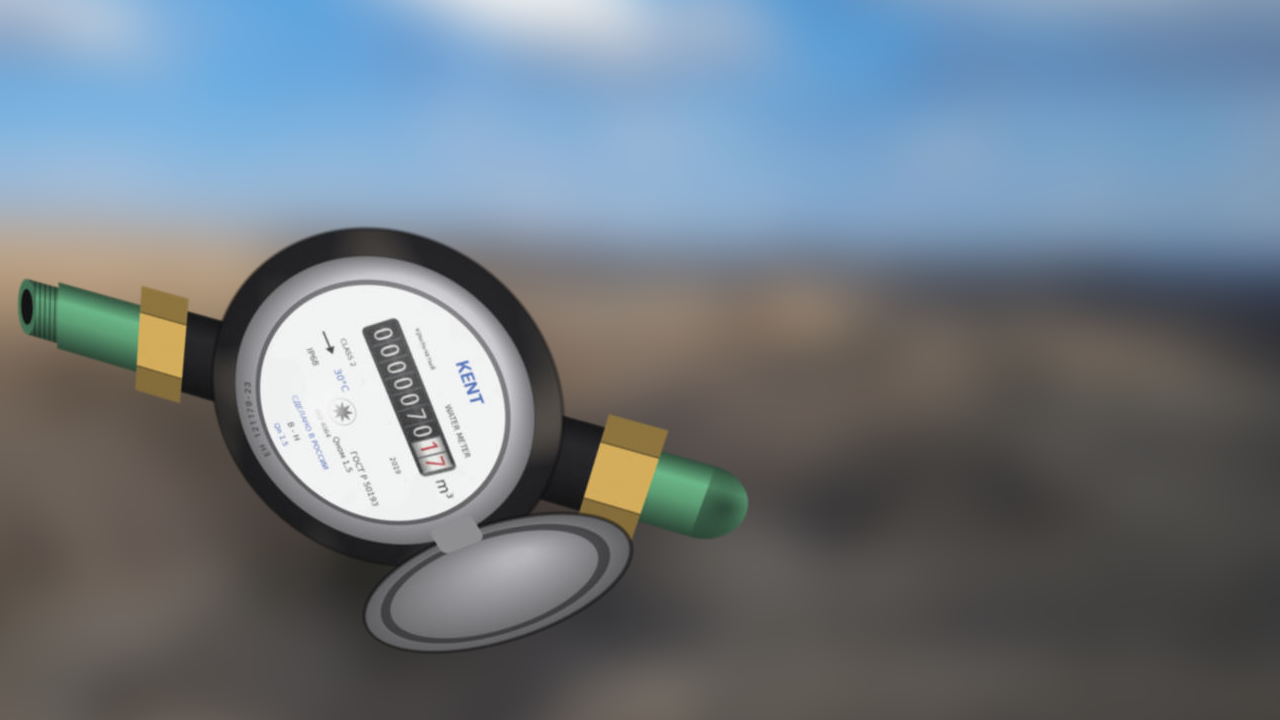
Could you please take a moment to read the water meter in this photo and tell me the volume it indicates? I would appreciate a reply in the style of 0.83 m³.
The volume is 70.17 m³
